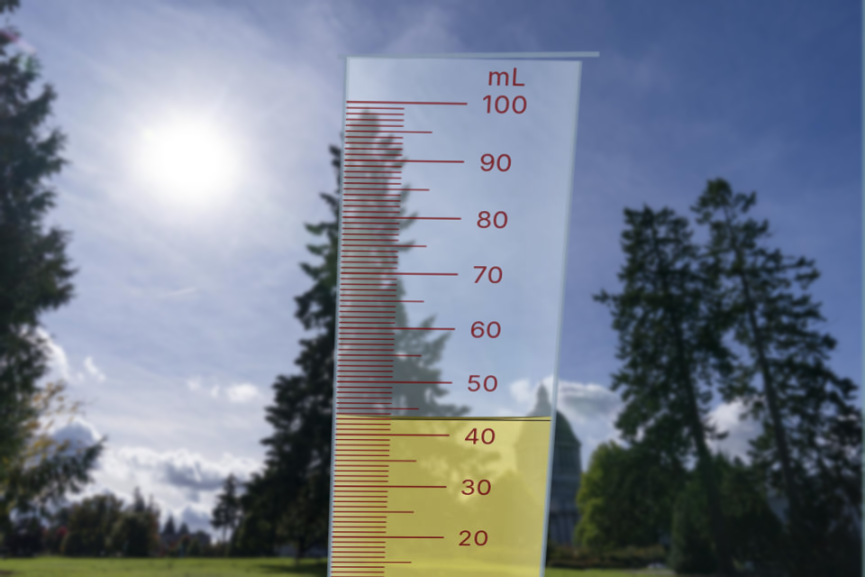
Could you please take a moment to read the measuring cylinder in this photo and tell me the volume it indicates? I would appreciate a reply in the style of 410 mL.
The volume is 43 mL
